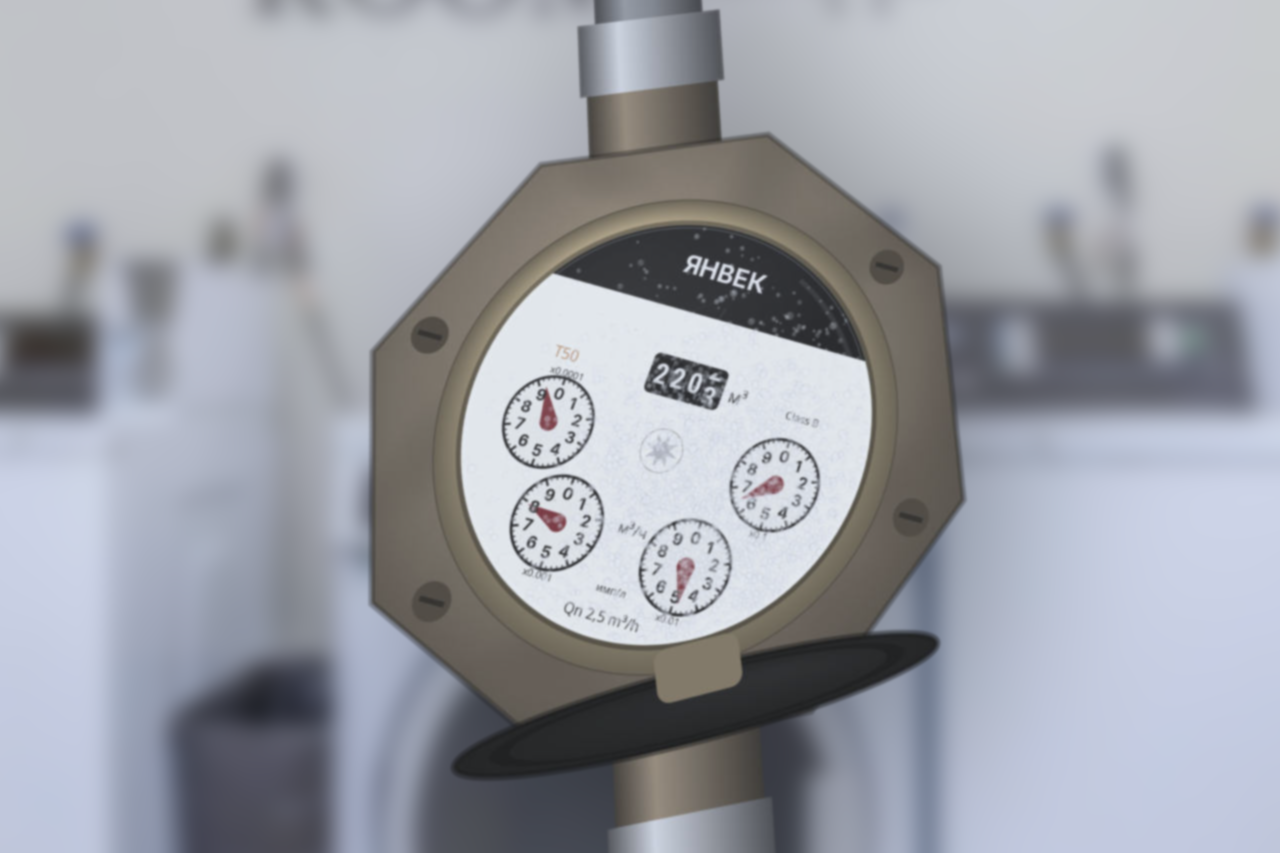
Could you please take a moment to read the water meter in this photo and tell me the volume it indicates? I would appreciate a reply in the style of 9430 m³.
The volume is 2202.6479 m³
